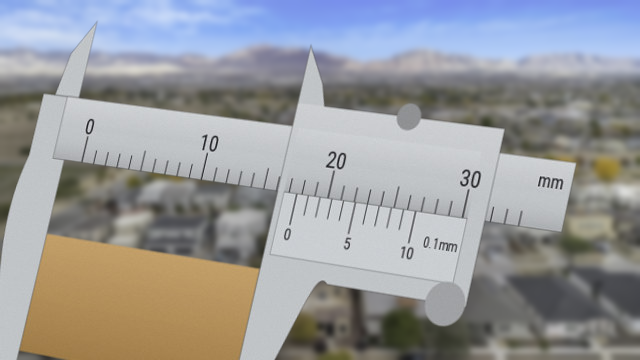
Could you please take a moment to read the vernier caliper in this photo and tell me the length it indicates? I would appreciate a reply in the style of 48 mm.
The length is 17.6 mm
